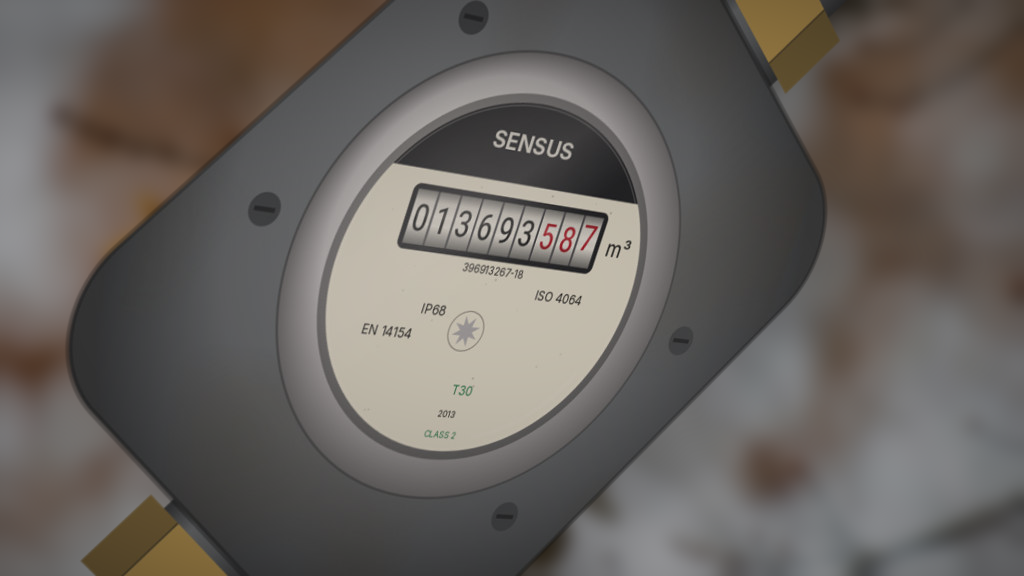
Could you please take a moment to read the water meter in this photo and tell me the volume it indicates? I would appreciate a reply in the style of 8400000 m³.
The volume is 13693.587 m³
